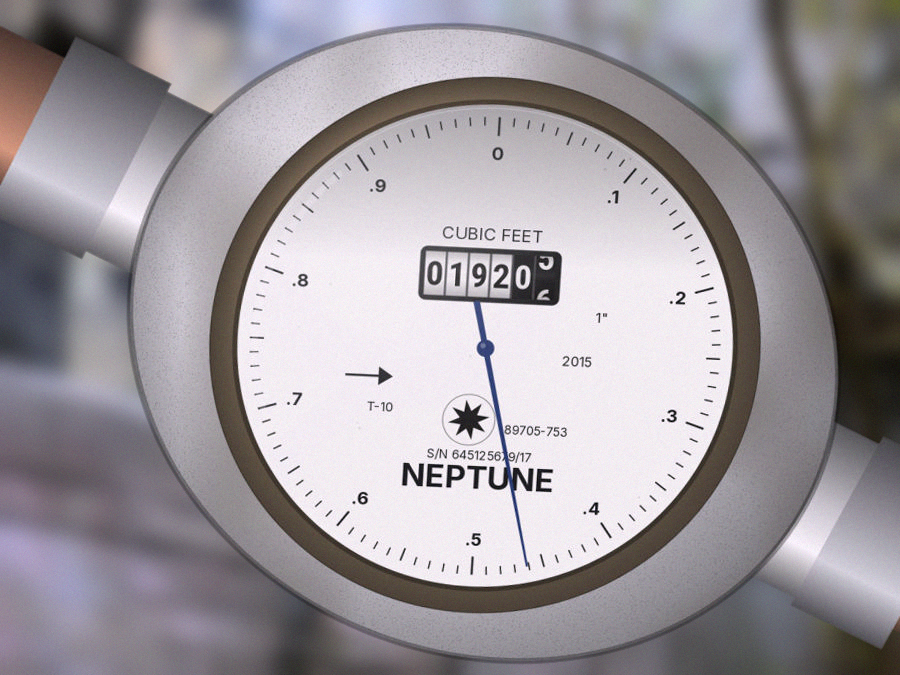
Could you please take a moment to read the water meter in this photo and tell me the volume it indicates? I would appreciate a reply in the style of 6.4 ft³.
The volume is 19205.46 ft³
